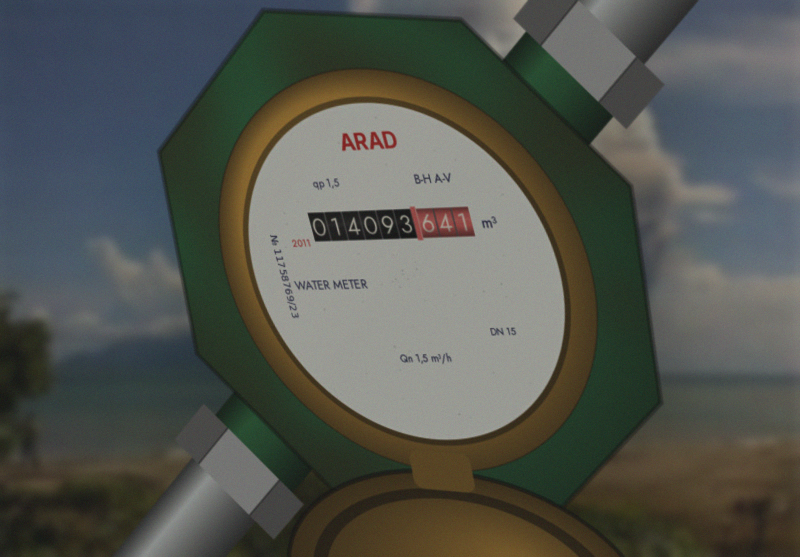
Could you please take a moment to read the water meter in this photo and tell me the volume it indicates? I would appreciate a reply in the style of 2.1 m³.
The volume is 14093.641 m³
